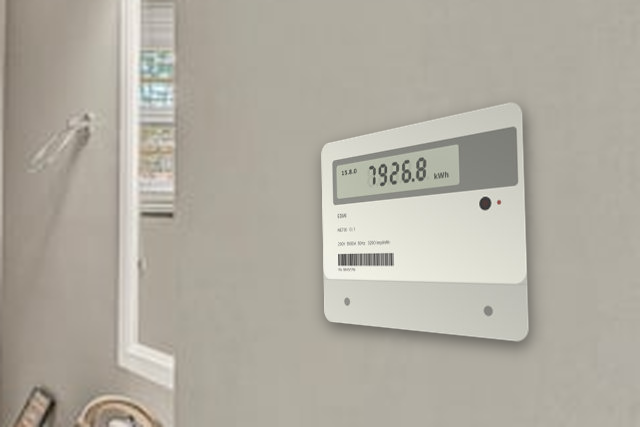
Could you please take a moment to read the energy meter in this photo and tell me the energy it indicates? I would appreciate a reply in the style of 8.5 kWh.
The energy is 7926.8 kWh
